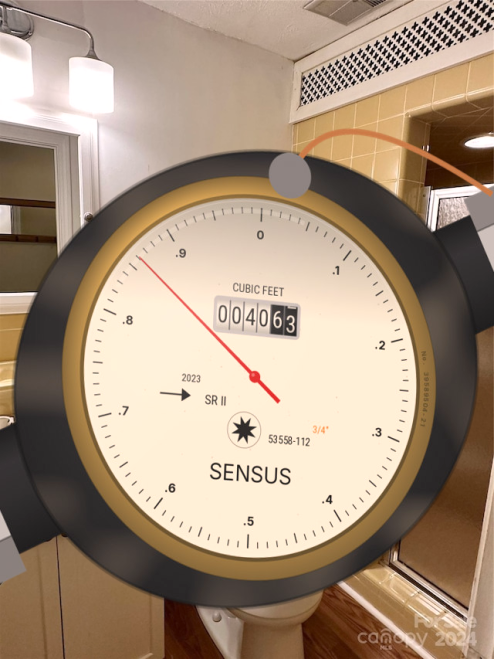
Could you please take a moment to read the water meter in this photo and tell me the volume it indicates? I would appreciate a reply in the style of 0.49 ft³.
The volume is 4062.86 ft³
